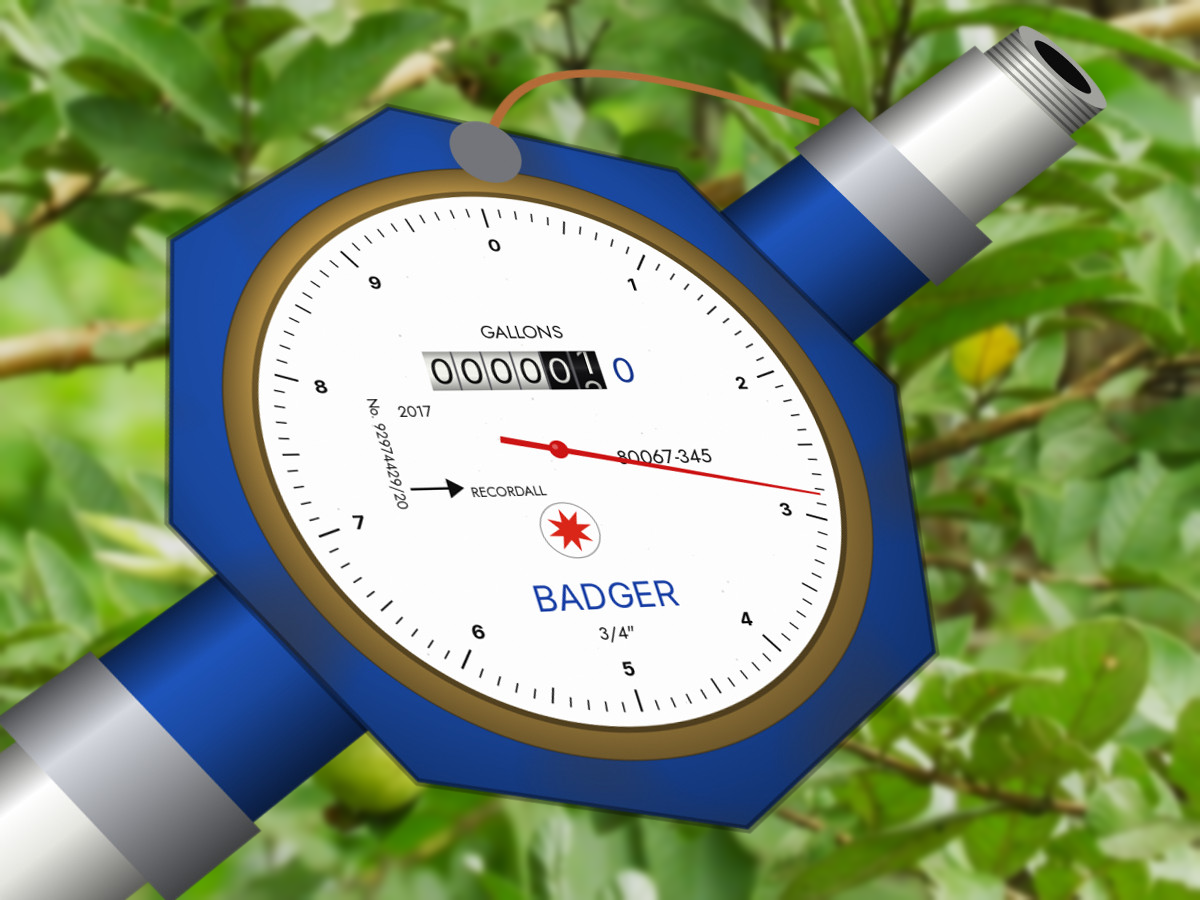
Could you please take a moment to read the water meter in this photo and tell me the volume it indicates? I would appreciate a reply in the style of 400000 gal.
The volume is 12.8 gal
